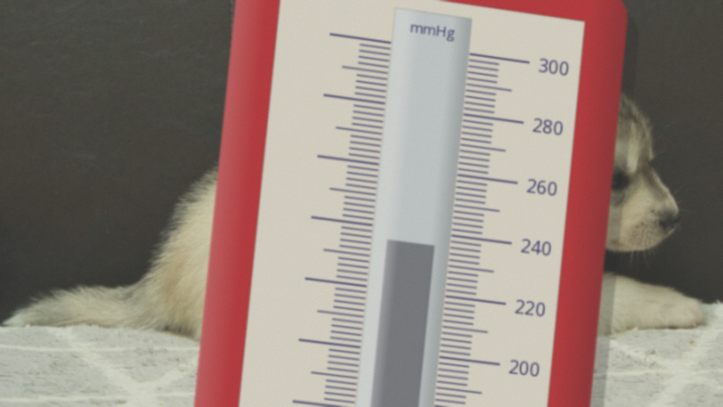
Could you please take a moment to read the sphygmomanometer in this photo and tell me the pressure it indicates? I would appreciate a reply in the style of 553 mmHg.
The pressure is 236 mmHg
